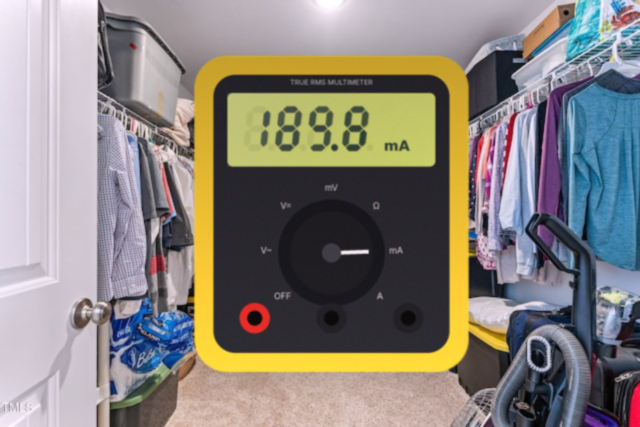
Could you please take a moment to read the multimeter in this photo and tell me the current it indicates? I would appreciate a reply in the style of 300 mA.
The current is 189.8 mA
